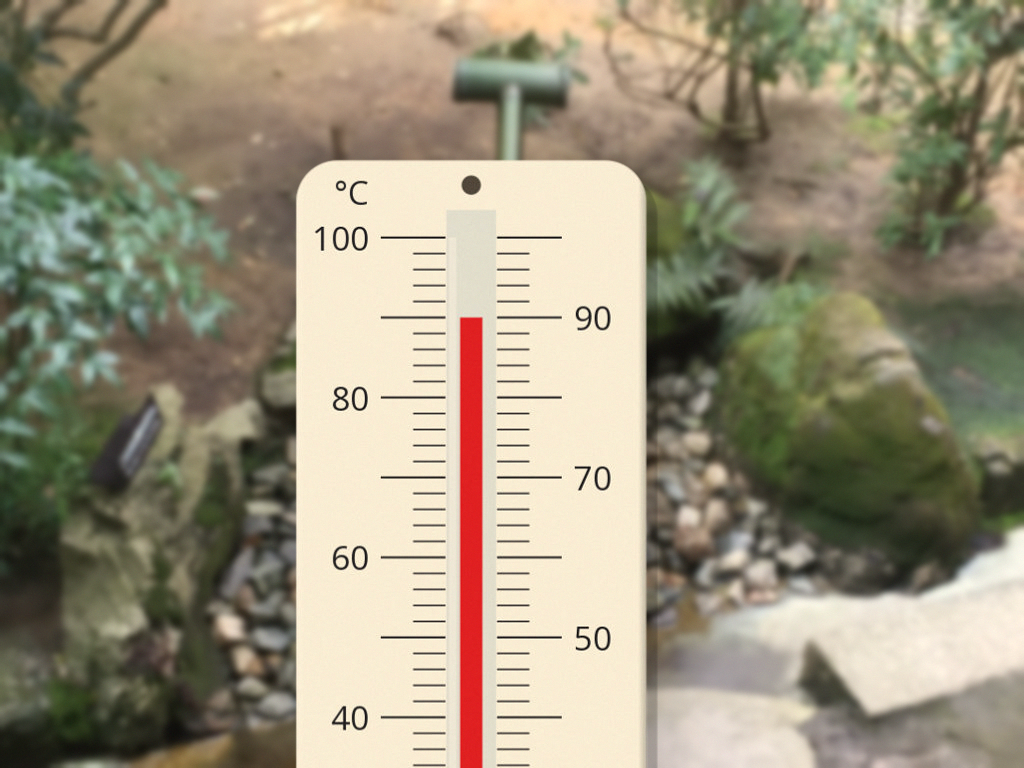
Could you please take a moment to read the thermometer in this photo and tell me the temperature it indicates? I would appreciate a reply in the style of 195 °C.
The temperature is 90 °C
